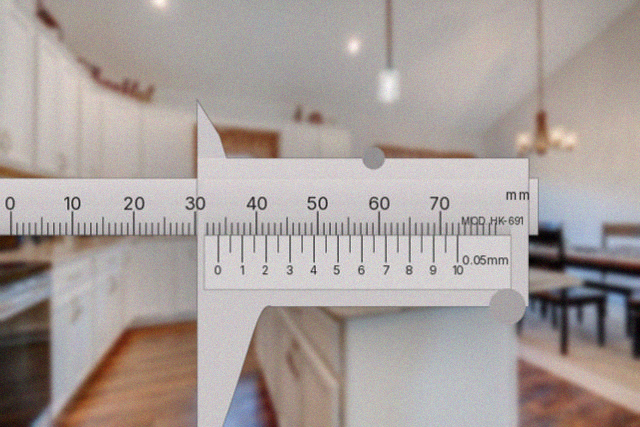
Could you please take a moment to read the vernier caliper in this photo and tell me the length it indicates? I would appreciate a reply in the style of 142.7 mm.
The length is 33.8 mm
